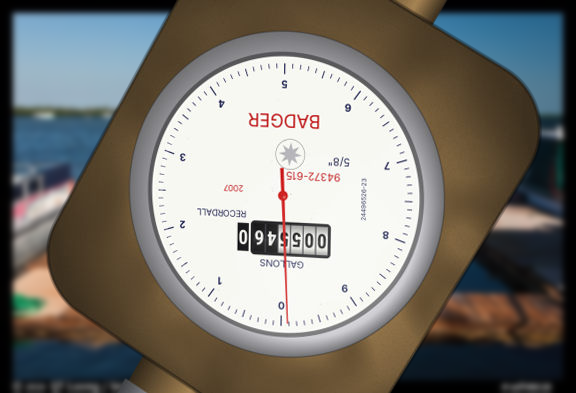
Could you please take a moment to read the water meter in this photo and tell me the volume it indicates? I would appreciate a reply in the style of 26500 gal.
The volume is 55459.9 gal
